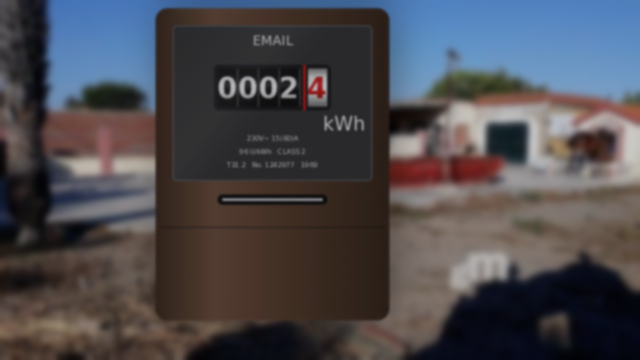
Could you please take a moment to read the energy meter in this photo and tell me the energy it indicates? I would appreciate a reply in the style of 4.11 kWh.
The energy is 2.4 kWh
